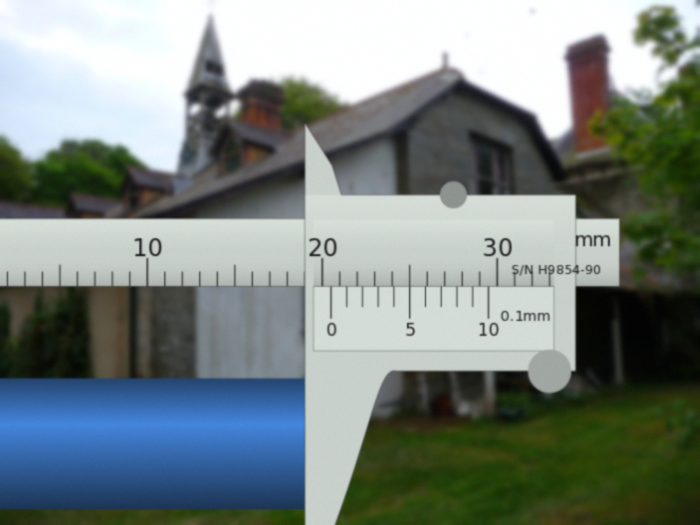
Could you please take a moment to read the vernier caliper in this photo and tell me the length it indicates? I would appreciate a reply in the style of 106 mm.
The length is 20.5 mm
